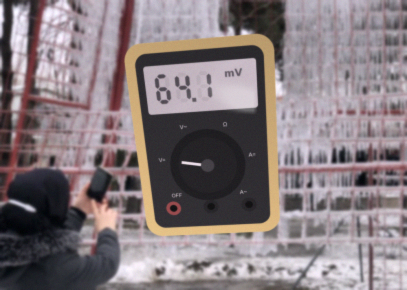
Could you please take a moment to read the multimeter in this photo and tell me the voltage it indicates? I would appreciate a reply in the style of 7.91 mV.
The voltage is 64.1 mV
